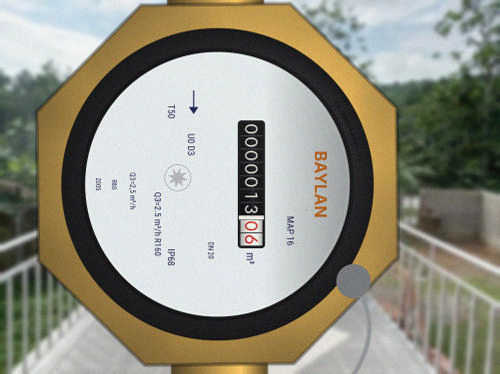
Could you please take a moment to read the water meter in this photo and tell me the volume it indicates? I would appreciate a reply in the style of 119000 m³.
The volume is 13.06 m³
